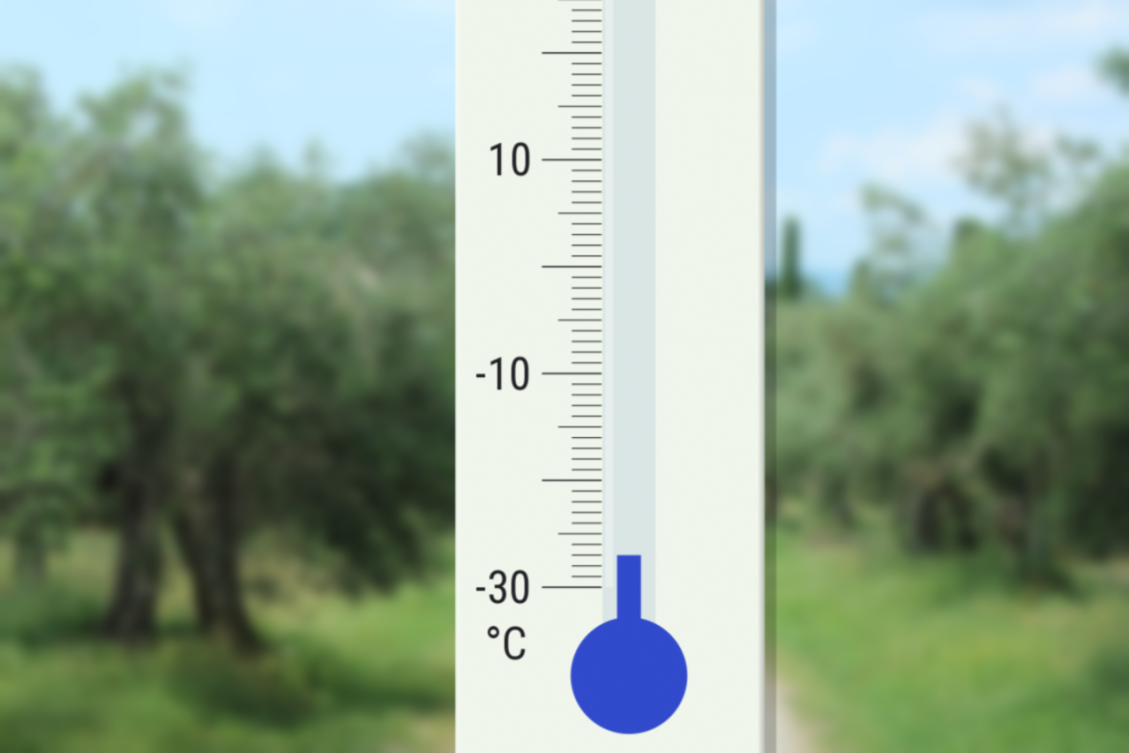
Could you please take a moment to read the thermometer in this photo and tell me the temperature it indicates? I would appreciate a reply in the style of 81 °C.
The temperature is -27 °C
